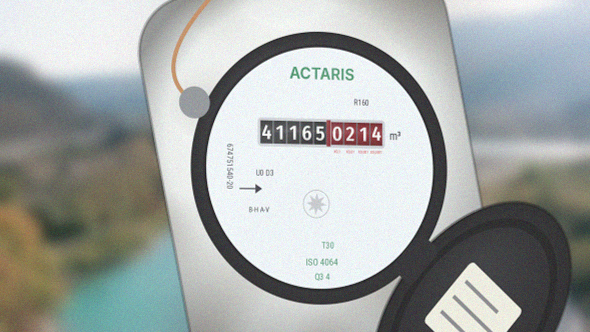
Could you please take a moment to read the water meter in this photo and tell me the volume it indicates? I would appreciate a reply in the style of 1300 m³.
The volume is 41165.0214 m³
